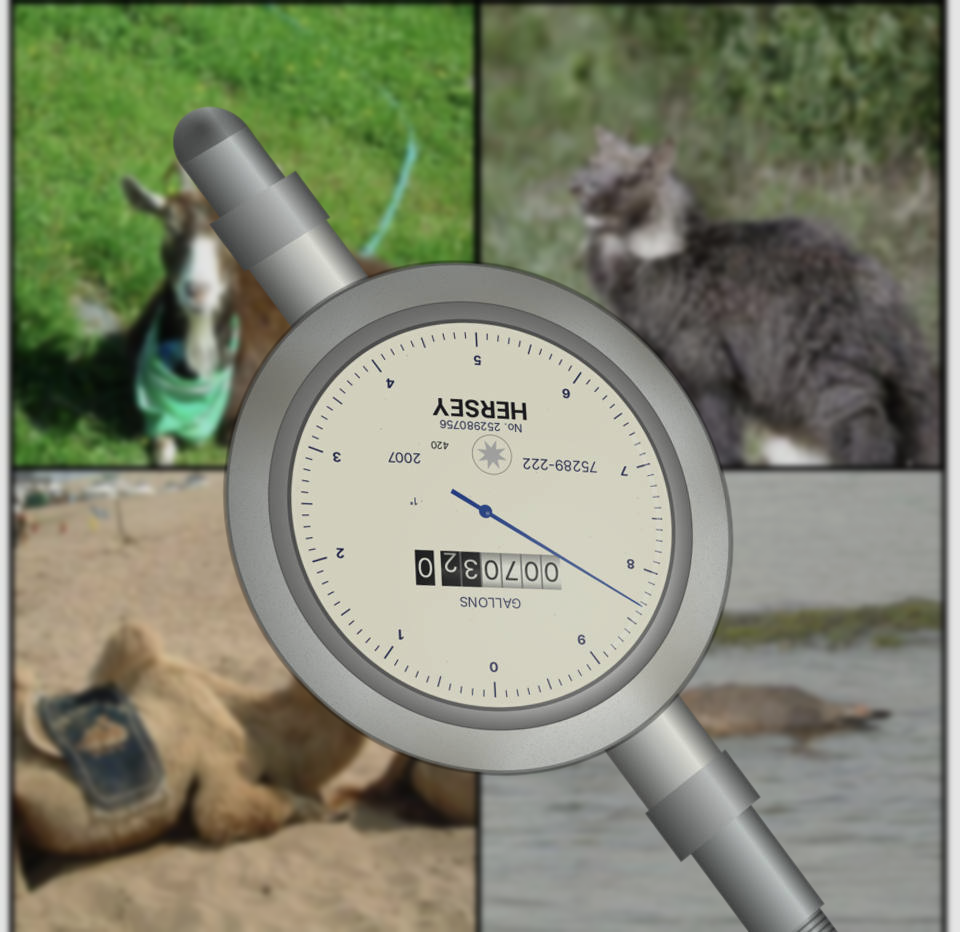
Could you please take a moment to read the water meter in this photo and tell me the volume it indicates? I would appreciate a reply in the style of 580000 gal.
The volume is 70318.3 gal
